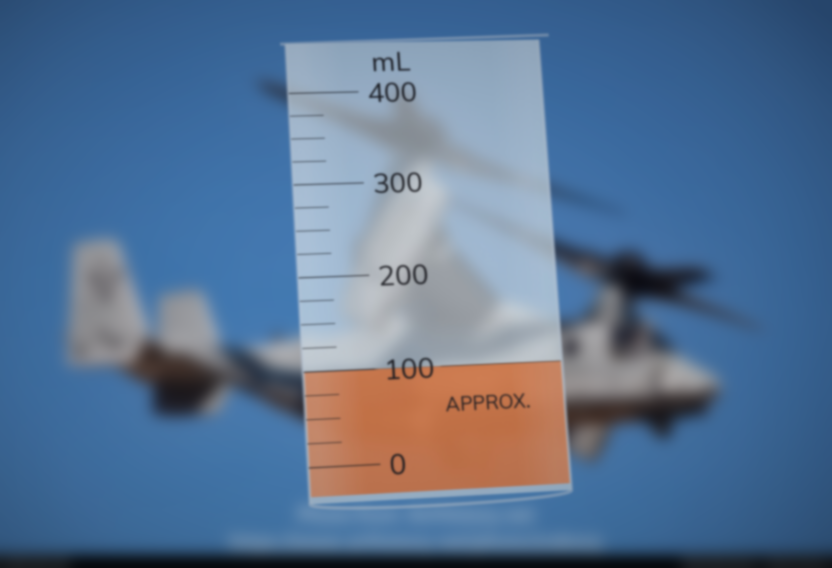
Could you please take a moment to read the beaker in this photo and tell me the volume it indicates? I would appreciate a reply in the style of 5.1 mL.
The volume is 100 mL
